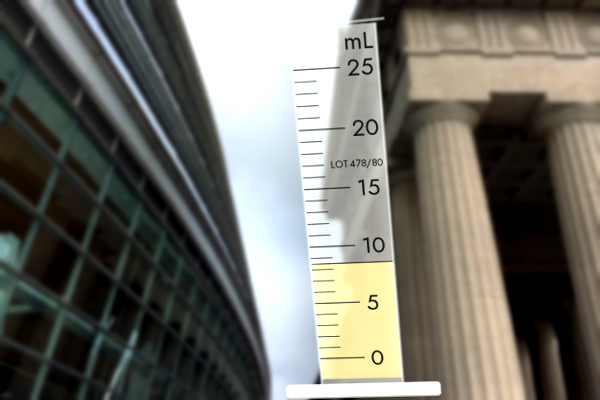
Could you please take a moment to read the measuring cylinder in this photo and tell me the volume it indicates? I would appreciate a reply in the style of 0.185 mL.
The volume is 8.5 mL
